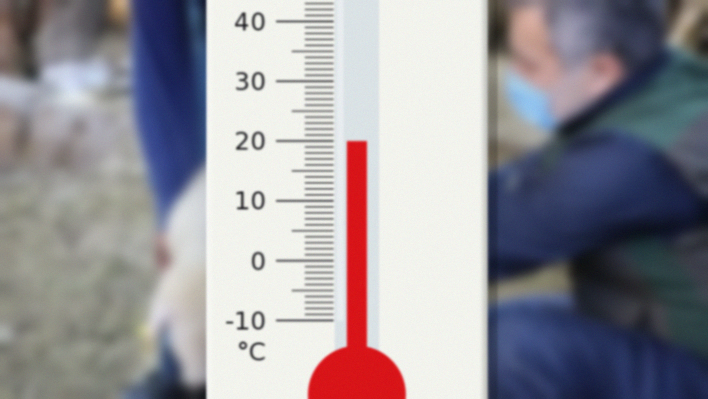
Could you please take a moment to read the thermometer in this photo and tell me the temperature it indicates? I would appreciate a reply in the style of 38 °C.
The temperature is 20 °C
